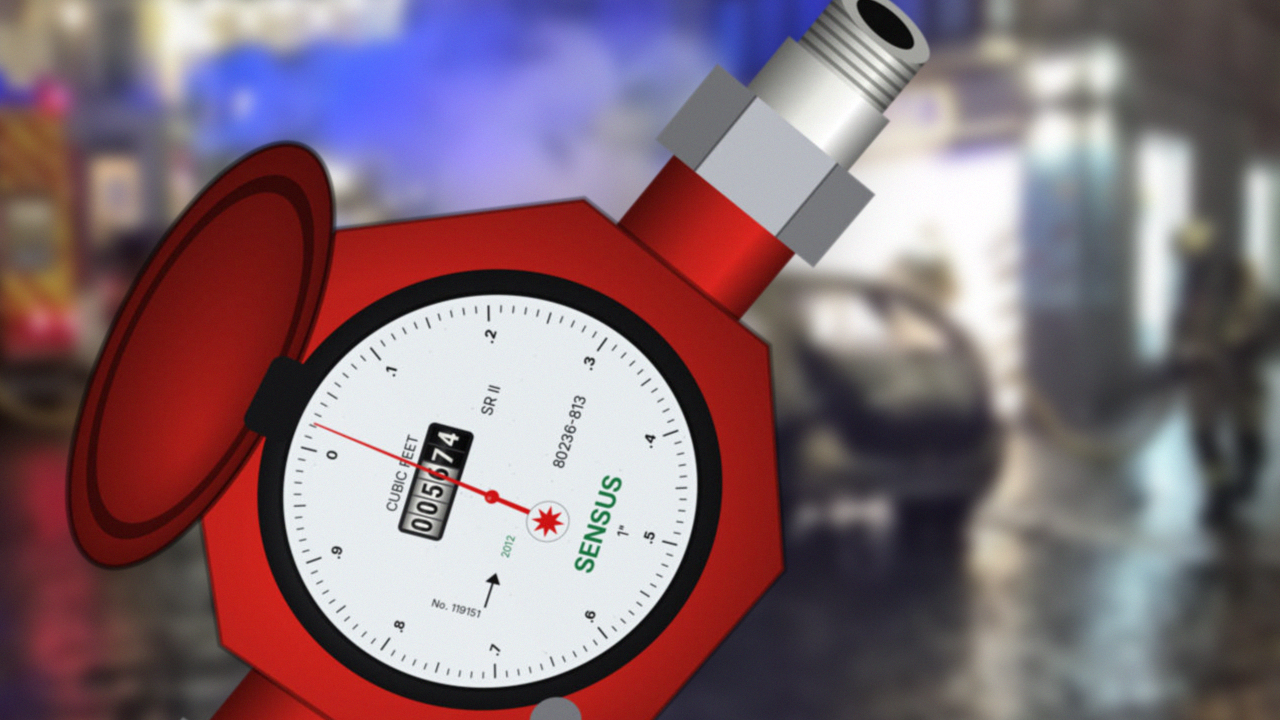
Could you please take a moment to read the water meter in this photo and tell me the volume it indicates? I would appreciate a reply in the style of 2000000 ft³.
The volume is 5674.02 ft³
